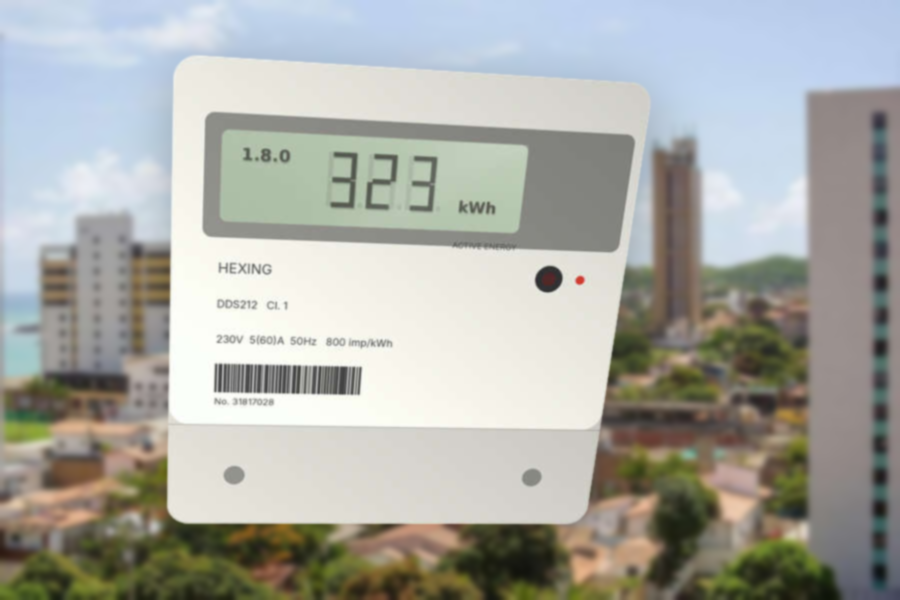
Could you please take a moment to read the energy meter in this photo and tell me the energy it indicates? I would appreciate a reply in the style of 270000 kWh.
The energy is 323 kWh
